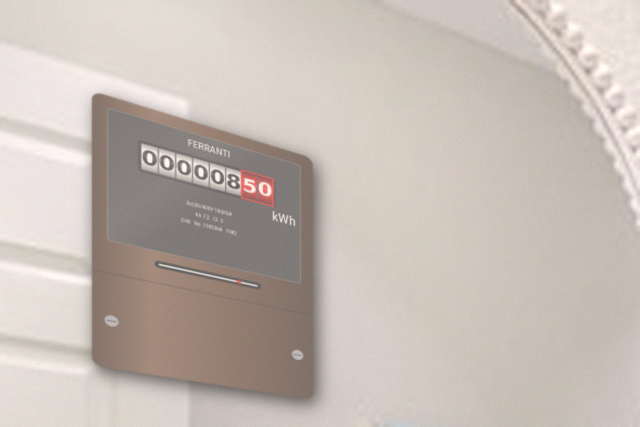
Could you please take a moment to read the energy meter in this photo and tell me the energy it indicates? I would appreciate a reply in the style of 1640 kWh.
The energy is 8.50 kWh
